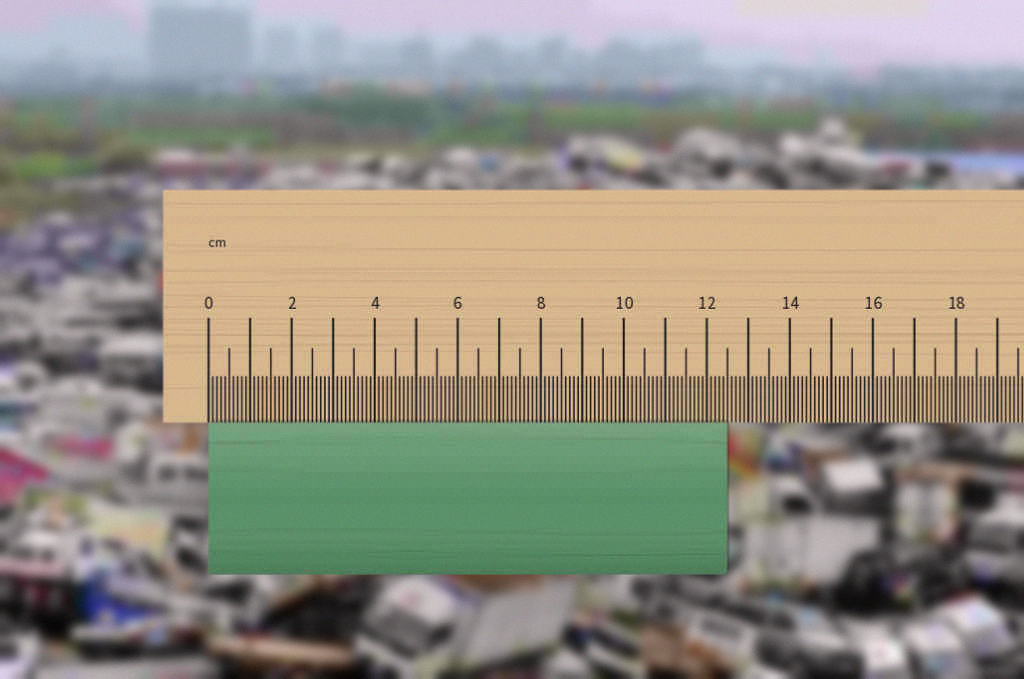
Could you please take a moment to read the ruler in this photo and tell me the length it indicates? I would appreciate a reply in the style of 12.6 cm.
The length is 12.5 cm
